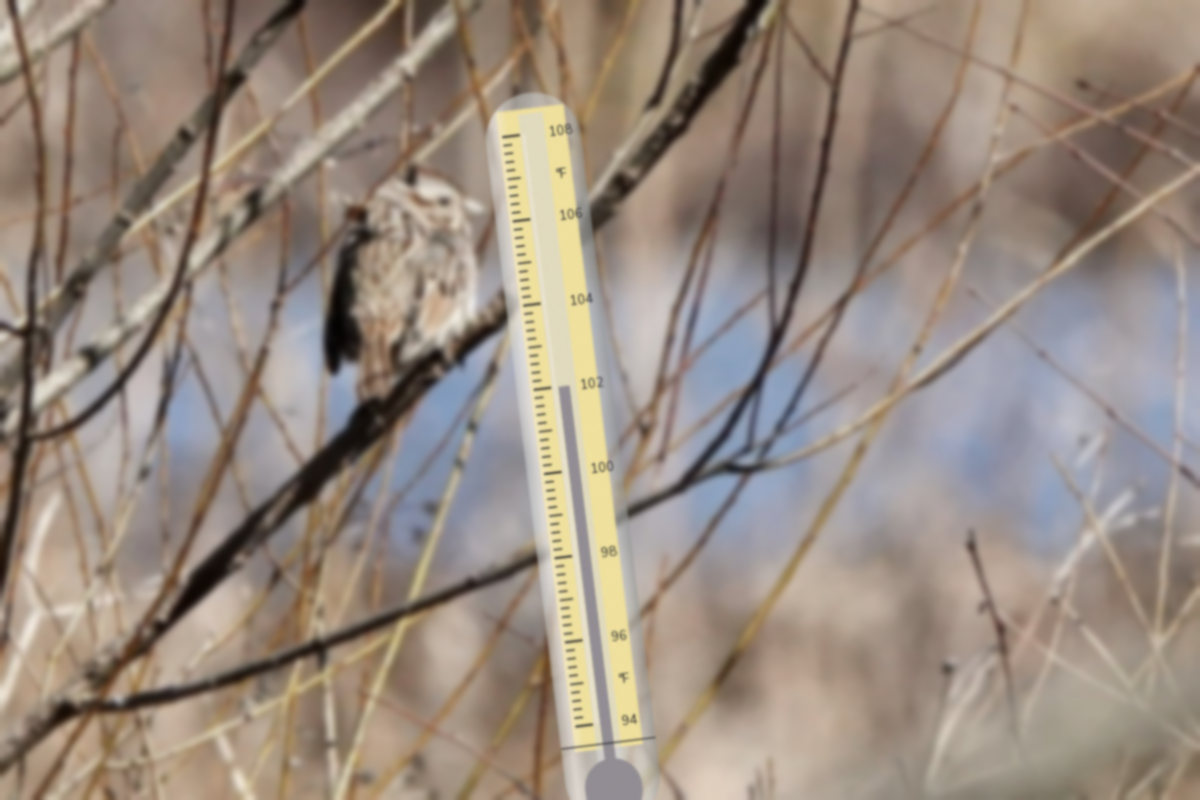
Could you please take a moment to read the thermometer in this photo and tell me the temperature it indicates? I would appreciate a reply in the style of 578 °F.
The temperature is 102 °F
